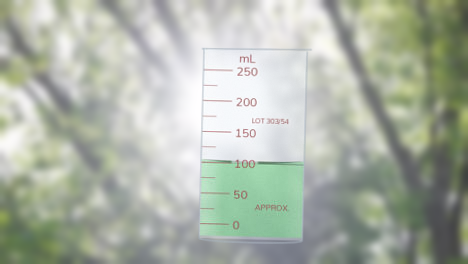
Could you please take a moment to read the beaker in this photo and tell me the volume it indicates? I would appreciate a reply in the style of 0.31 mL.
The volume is 100 mL
